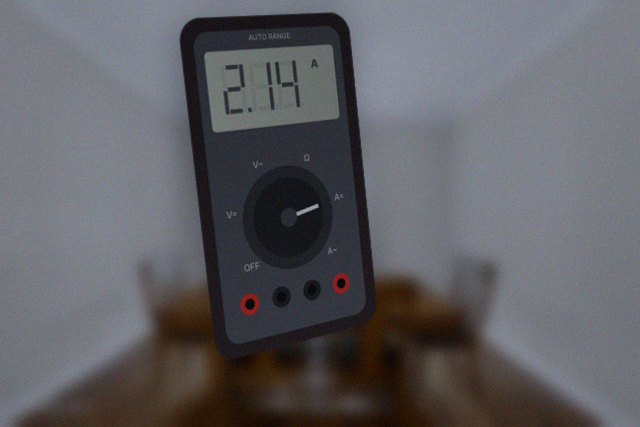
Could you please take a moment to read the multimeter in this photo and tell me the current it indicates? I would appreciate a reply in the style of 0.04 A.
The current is 2.14 A
